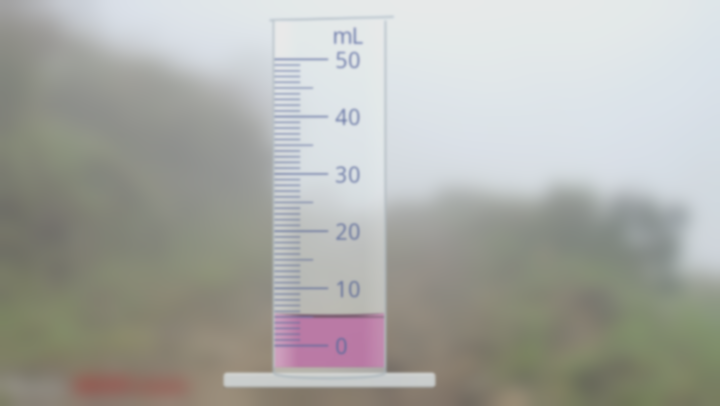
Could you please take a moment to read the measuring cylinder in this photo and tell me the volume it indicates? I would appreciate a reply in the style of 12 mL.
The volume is 5 mL
